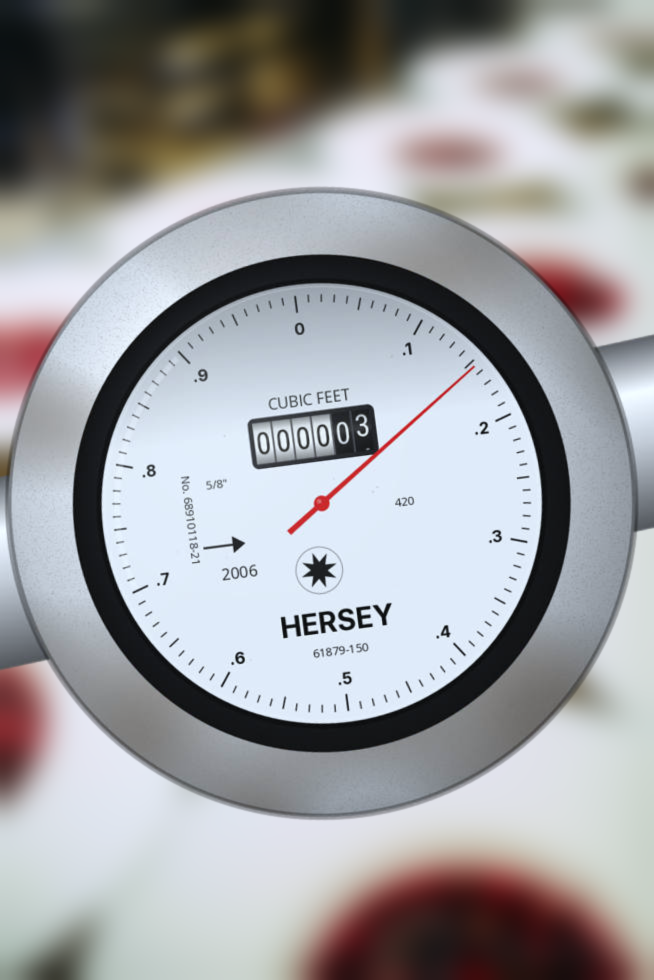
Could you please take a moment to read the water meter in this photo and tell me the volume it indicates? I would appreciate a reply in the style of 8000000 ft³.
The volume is 3.15 ft³
